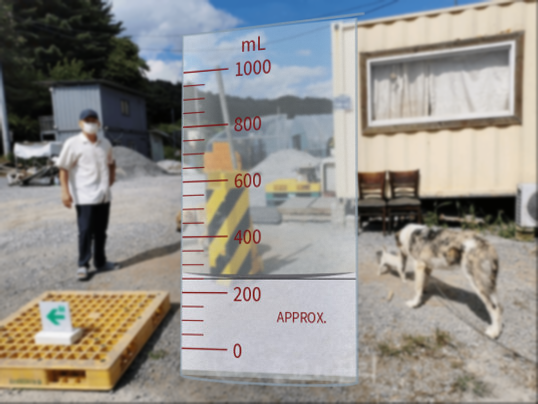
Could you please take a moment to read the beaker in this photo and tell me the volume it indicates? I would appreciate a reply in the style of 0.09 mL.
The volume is 250 mL
